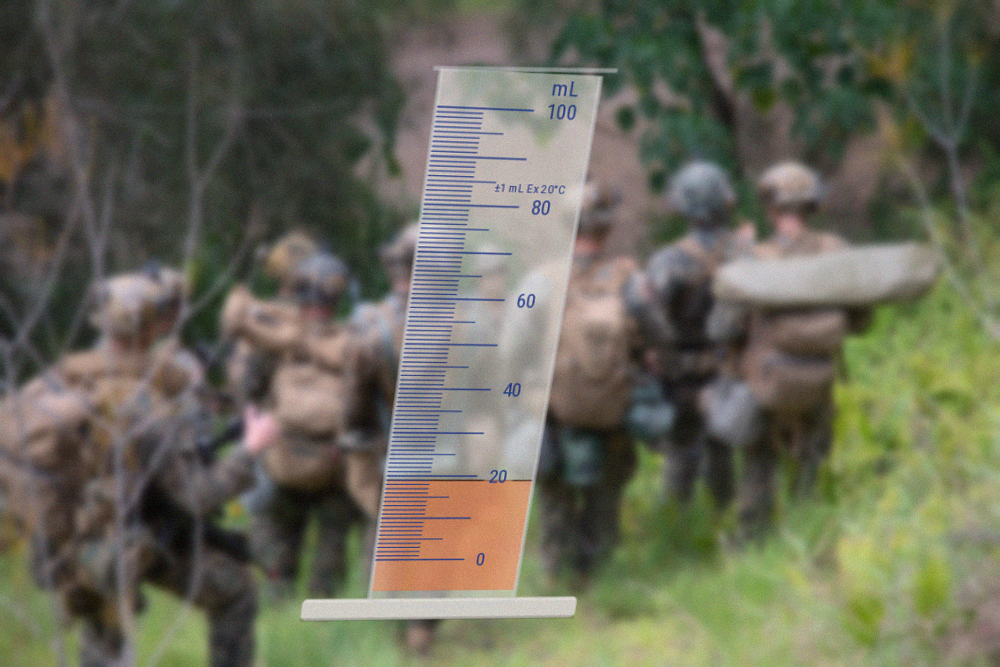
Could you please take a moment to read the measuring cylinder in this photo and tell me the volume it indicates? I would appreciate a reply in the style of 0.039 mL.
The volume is 19 mL
